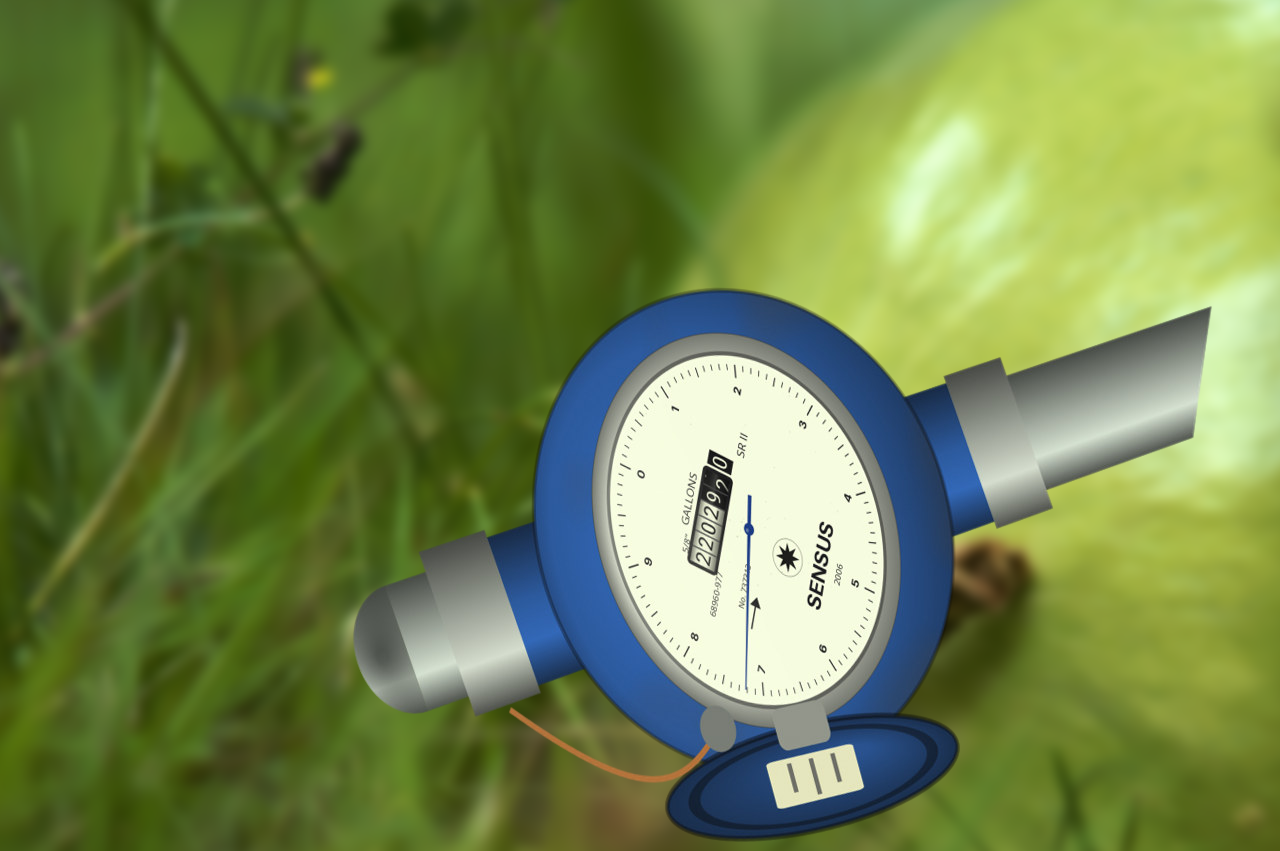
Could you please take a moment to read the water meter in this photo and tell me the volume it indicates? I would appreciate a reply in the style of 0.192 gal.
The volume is 2202917.2 gal
